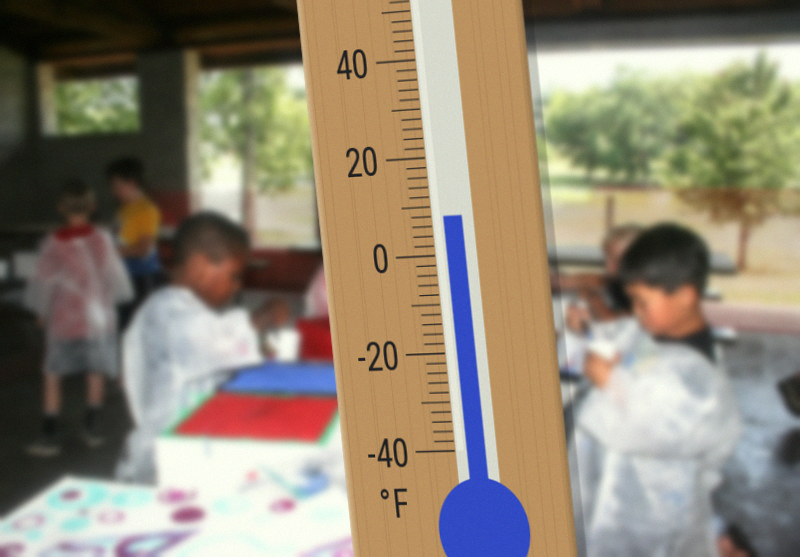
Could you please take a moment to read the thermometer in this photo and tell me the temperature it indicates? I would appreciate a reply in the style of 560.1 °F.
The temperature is 8 °F
